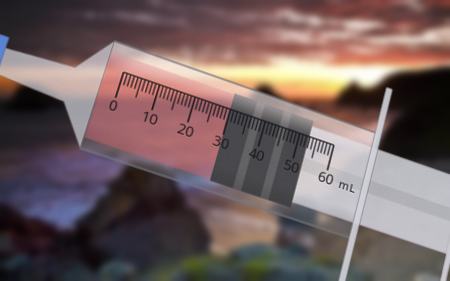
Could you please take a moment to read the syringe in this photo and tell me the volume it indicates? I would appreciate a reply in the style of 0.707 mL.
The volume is 30 mL
